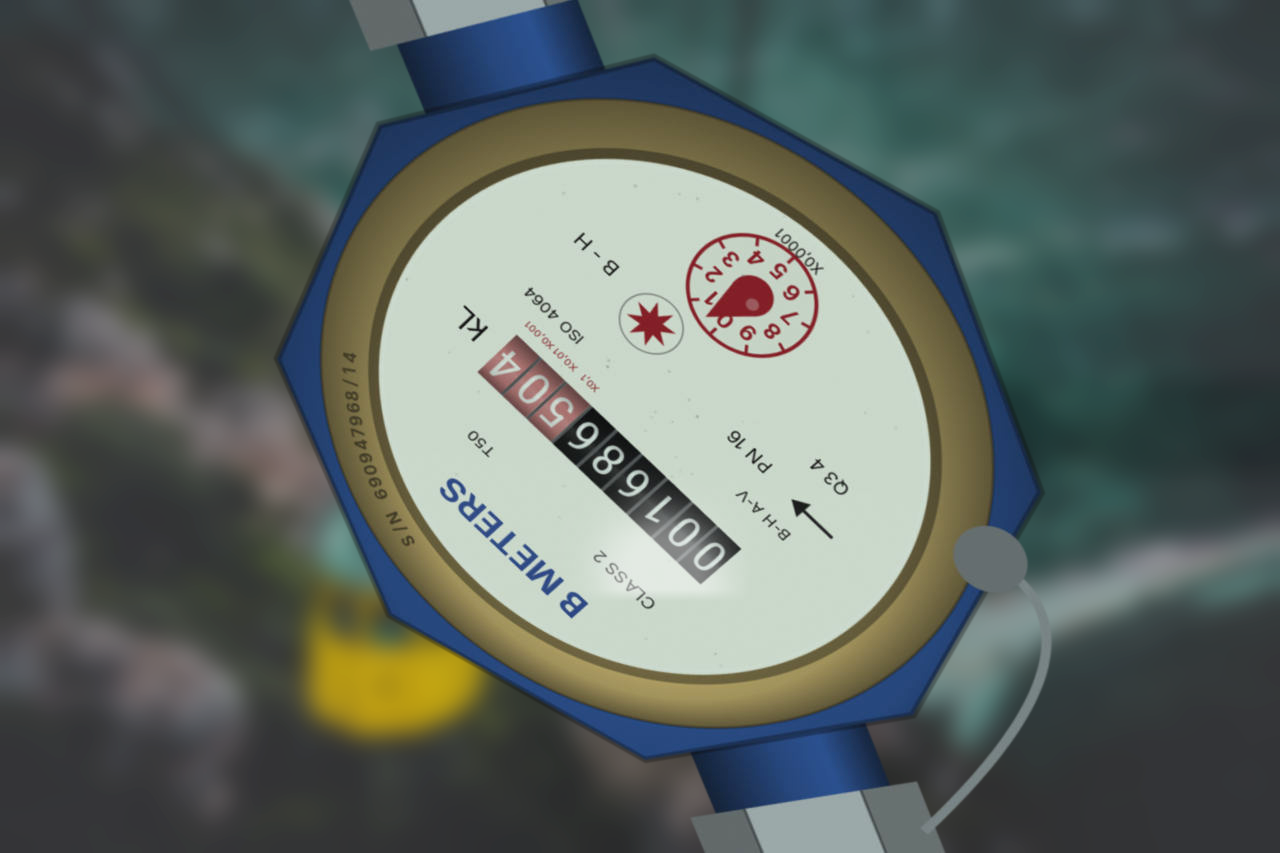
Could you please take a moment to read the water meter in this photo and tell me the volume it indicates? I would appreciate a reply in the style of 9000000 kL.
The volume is 1686.5040 kL
